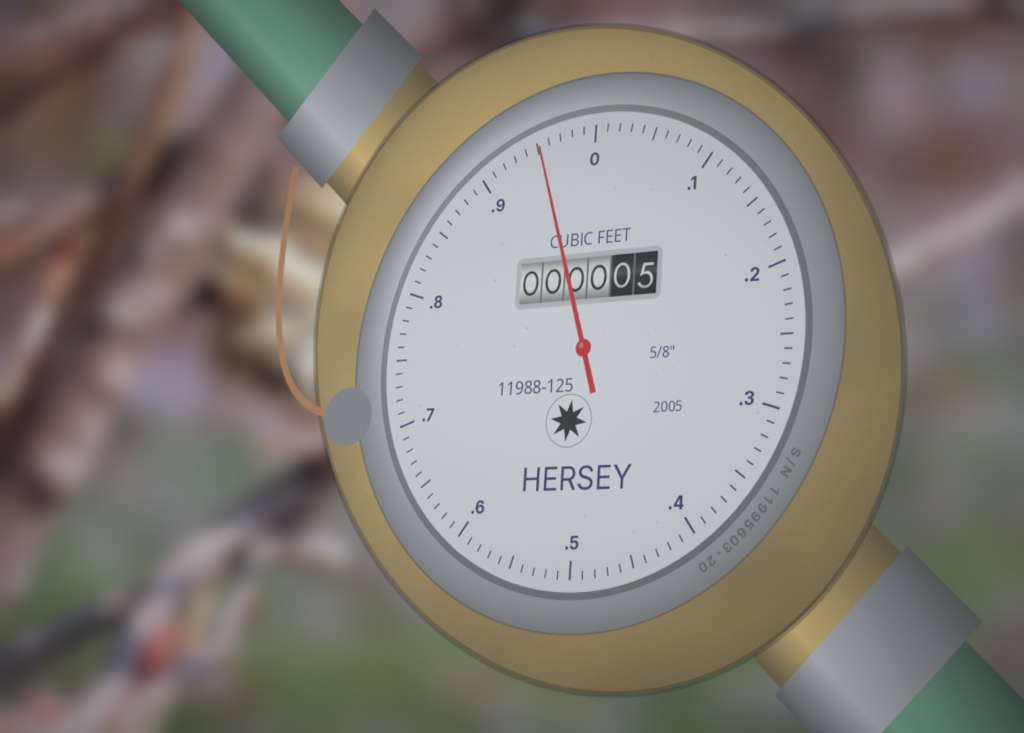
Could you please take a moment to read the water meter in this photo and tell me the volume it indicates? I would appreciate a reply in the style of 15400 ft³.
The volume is 4.95 ft³
